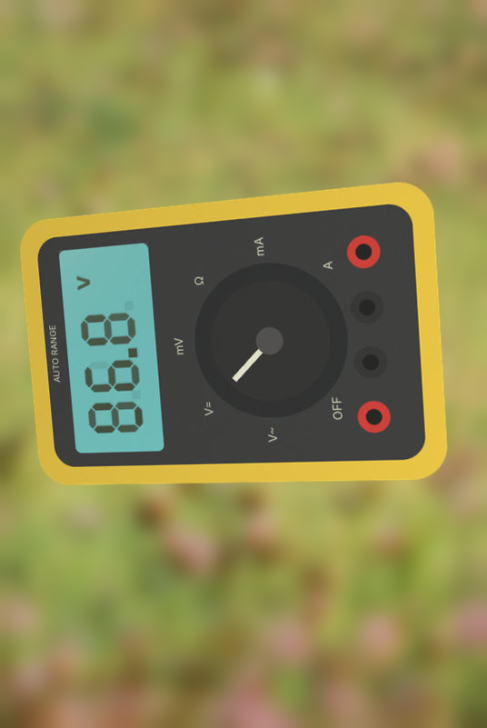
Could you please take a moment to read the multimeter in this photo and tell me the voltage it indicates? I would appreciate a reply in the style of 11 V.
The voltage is 86.8 V
